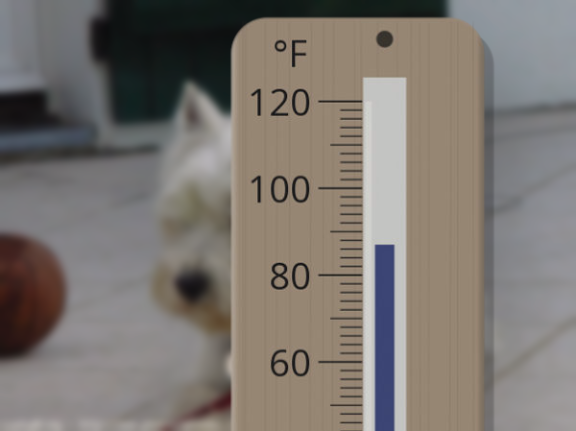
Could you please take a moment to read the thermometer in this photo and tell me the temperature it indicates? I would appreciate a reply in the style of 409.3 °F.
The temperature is 87 °F
